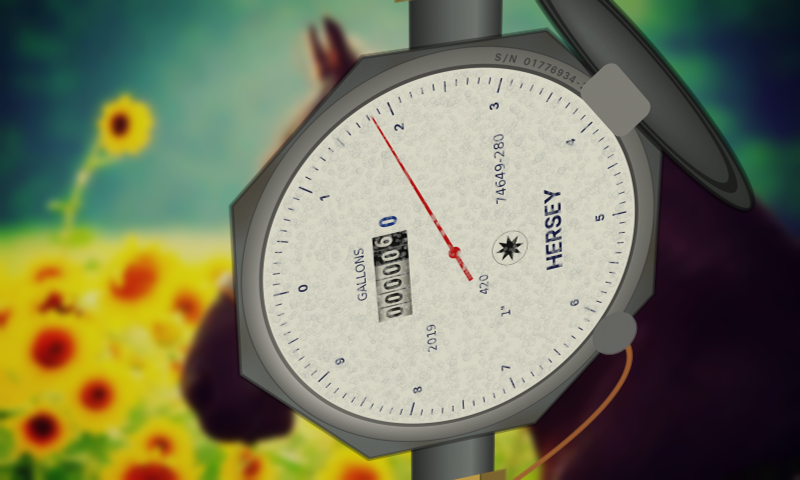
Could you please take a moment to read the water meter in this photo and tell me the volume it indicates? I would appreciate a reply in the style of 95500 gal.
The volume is 61.8 gal
